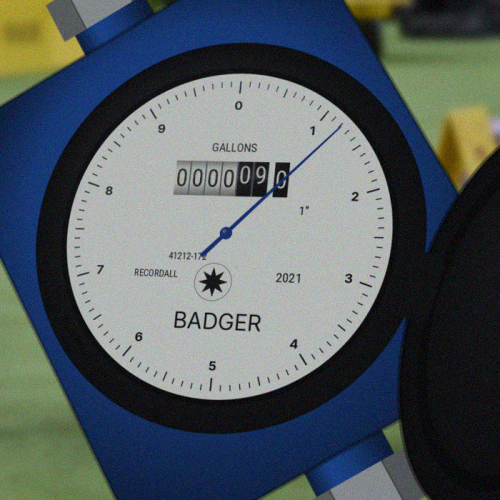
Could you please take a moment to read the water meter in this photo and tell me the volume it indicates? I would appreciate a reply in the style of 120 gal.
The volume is 91.2 gal
